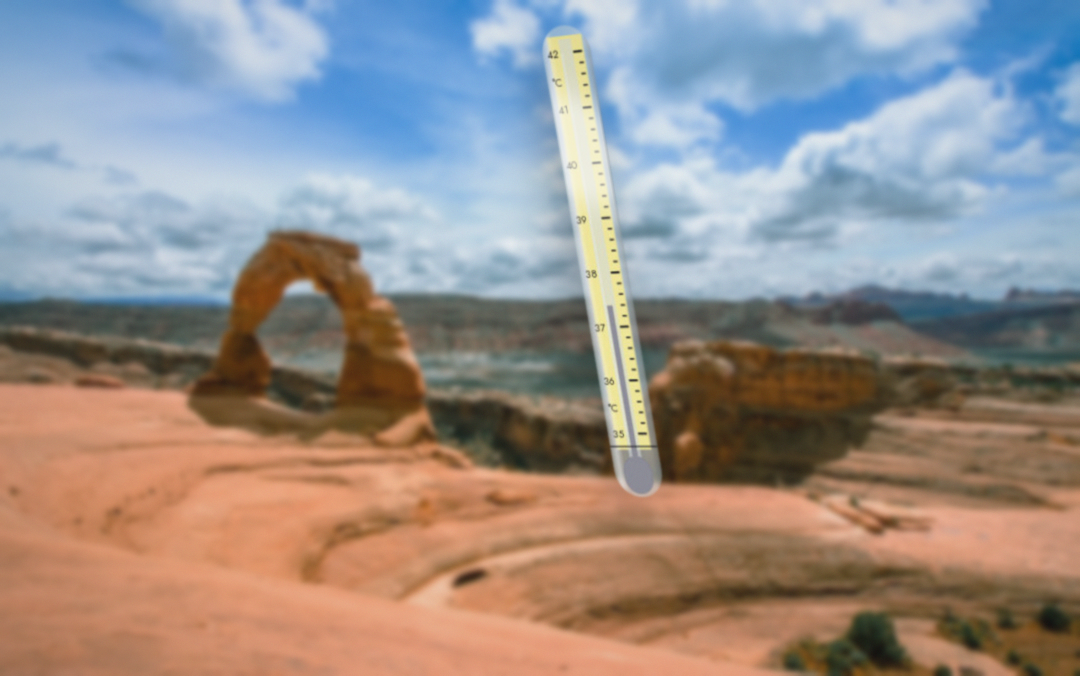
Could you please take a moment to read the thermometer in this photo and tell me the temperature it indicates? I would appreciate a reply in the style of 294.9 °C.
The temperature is 37.4 °C
